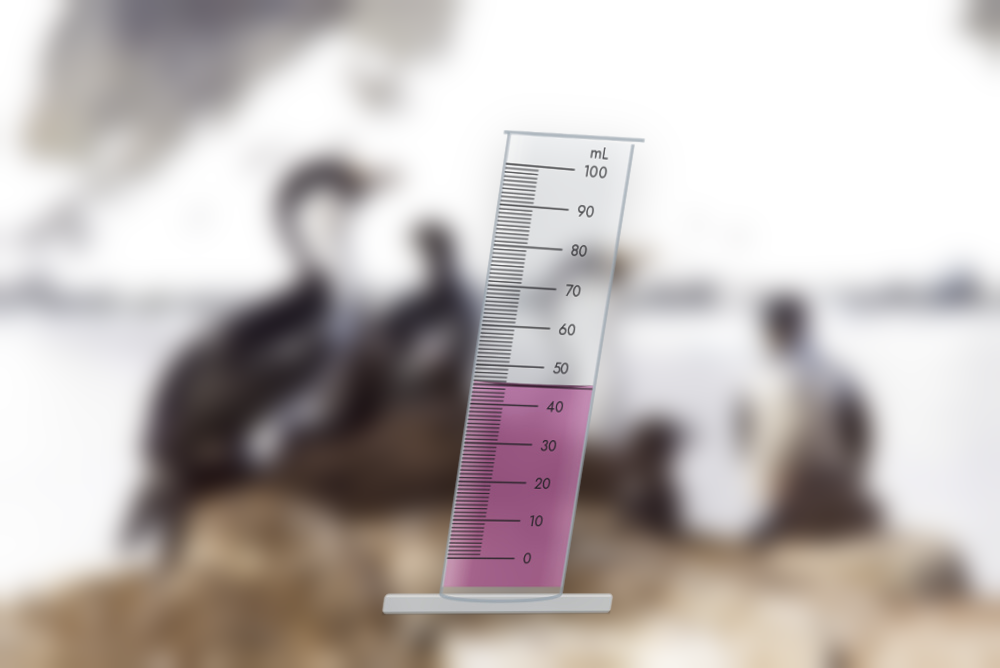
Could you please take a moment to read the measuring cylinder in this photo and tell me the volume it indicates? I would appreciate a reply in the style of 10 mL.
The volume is 45 mL
